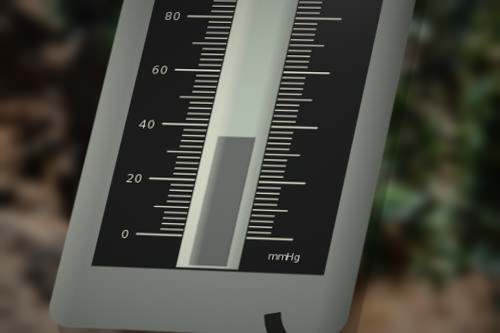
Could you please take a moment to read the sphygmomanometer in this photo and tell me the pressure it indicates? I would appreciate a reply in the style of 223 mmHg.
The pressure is 36 mmHg
